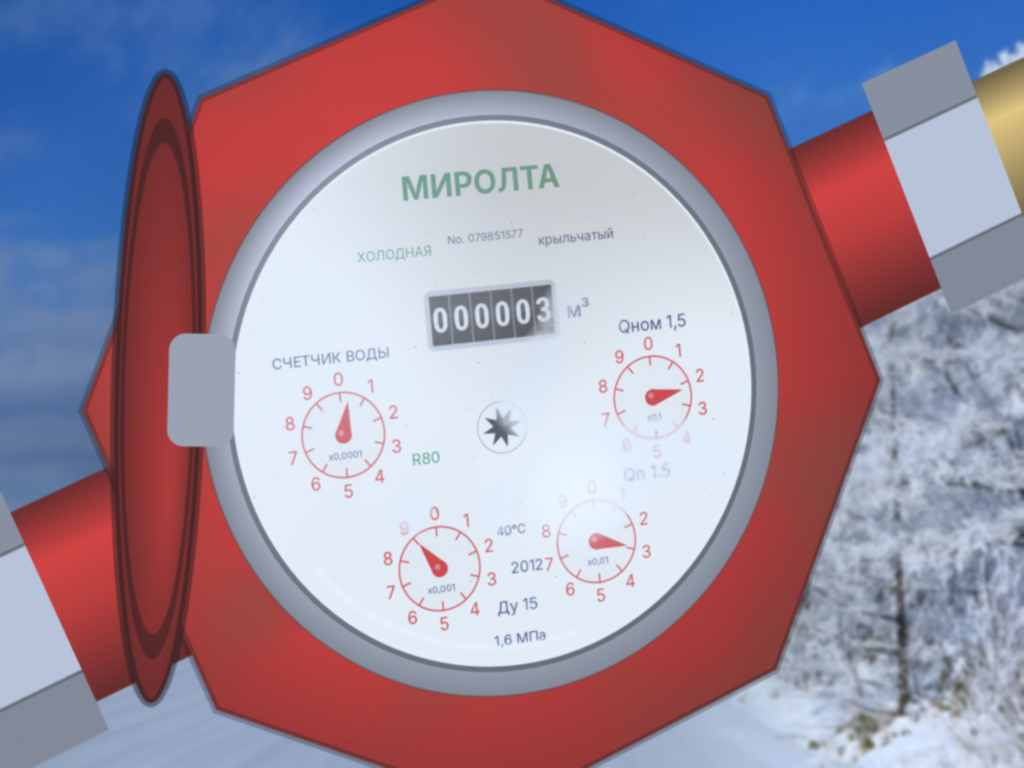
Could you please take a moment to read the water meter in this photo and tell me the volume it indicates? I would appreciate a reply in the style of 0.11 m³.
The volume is 3.2290 m³
